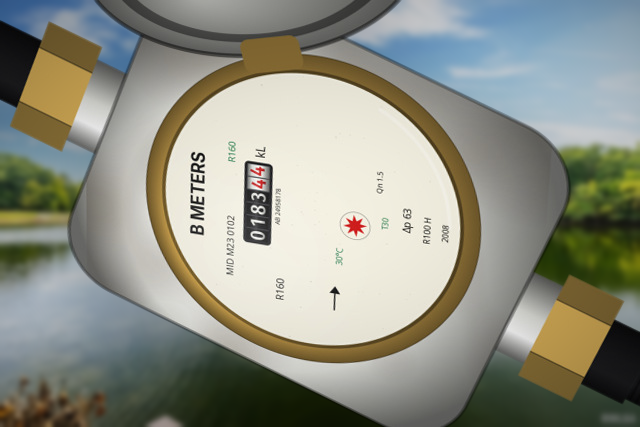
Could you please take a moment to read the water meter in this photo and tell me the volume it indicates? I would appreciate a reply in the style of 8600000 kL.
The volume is 183.44 kL
